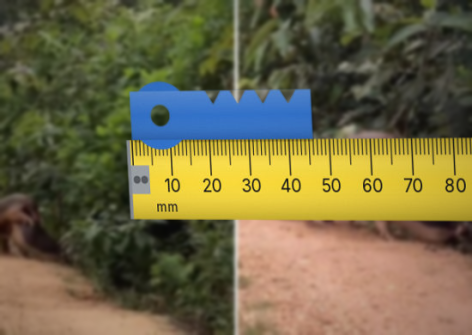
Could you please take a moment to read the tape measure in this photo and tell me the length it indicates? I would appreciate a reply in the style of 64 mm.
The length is 46 mm
